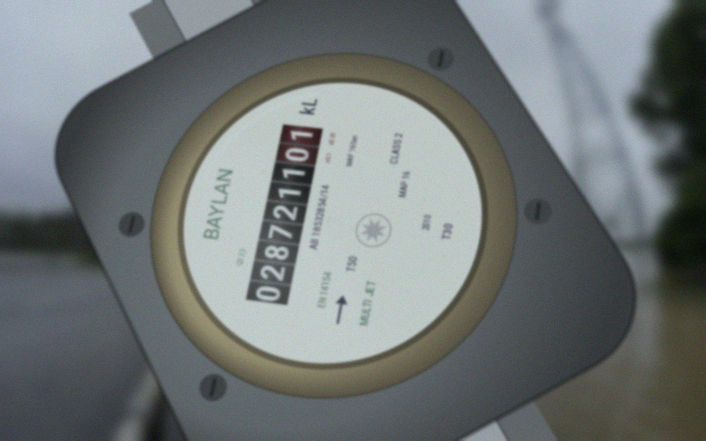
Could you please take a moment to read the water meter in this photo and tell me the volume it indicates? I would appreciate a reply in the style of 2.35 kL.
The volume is 287211.01 kL
